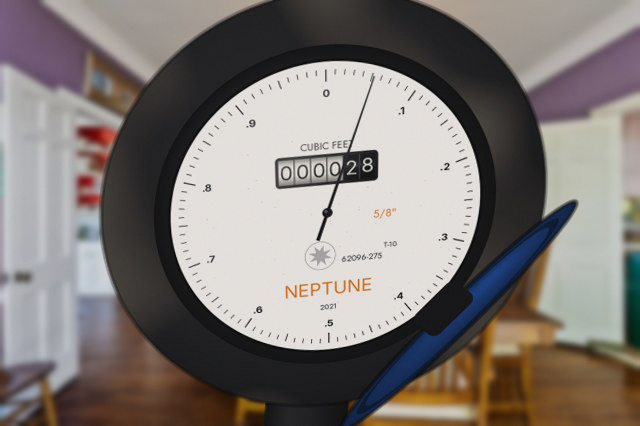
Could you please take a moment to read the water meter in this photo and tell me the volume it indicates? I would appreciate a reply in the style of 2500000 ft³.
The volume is 28.05 ft³
